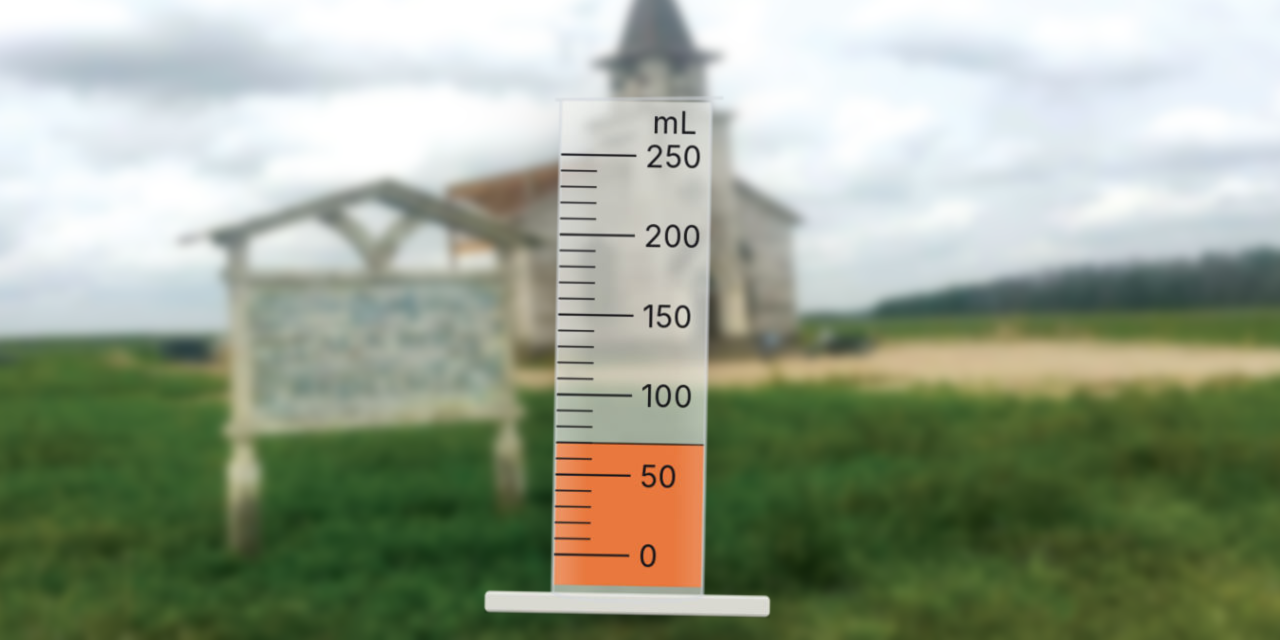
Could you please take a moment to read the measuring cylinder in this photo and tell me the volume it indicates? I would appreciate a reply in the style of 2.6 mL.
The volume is 70 mL
